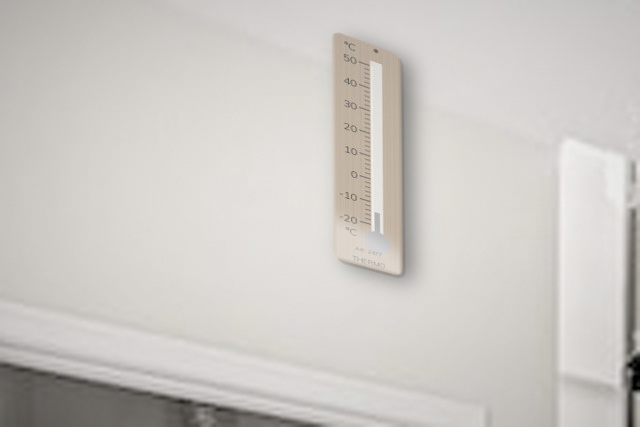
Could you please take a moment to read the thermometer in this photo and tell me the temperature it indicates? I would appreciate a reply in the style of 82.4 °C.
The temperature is -14 °C
